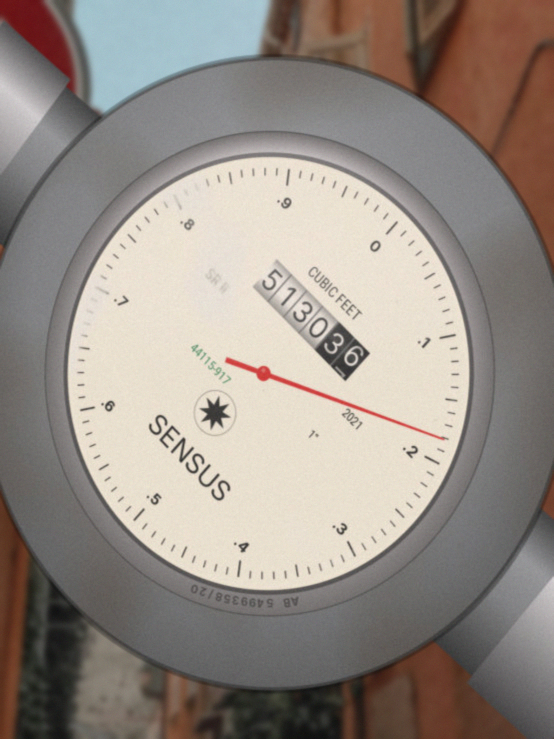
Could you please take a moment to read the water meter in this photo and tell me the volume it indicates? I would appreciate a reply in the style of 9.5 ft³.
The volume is 513036.18 ft³
